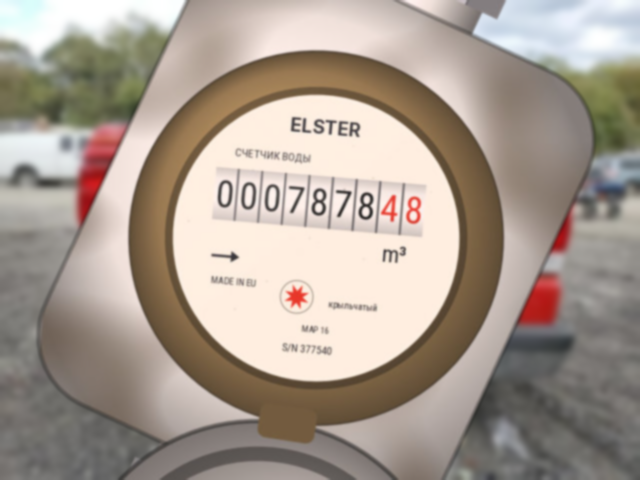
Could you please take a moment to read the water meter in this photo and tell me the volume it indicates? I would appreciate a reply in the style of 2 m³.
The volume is 7878.48 m³
